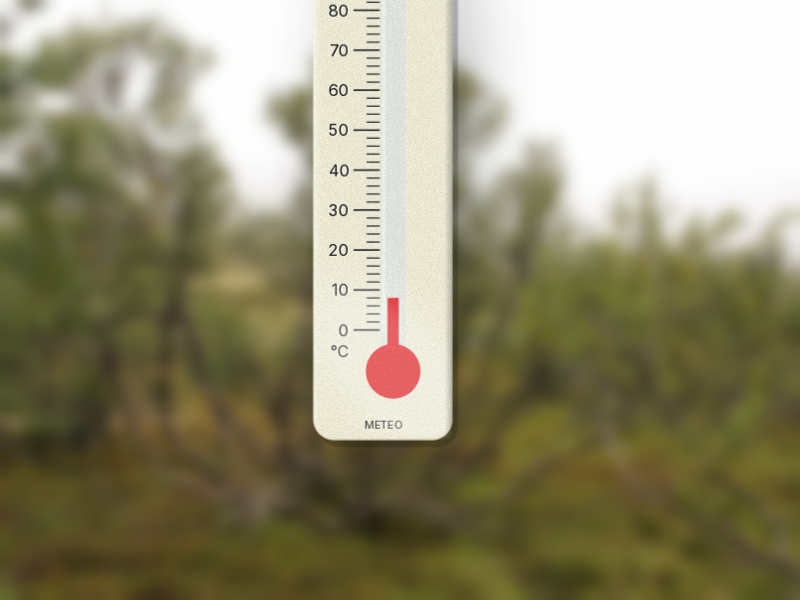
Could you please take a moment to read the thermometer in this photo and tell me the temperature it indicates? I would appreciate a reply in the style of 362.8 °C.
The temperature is 8 °C
